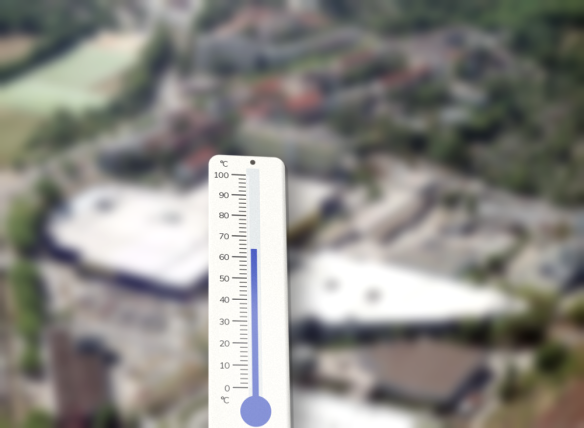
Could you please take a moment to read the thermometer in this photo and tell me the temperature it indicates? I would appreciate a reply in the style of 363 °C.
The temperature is 64 °C
